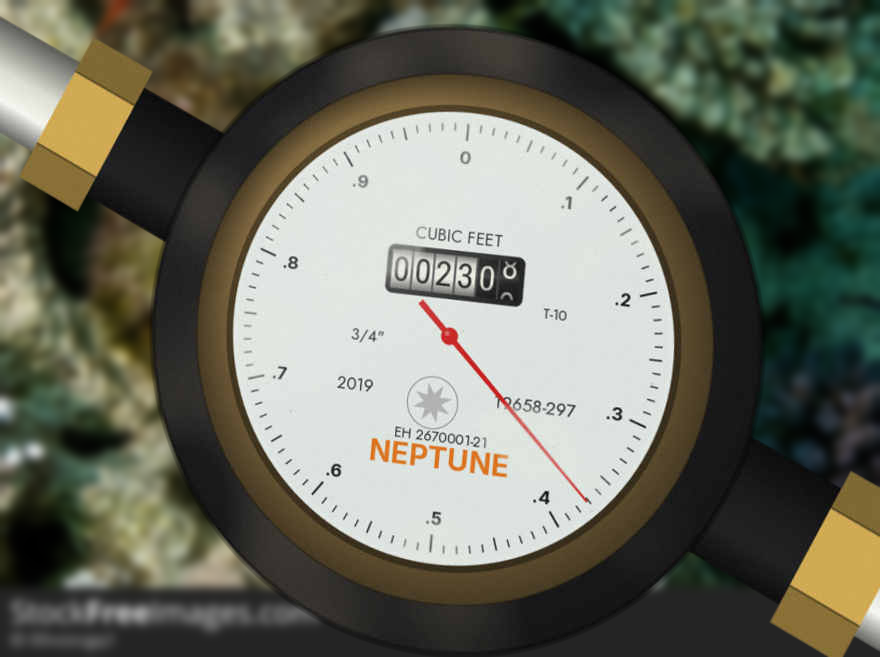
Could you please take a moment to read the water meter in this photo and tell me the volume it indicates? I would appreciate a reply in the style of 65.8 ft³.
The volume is 2308.37 ft³
